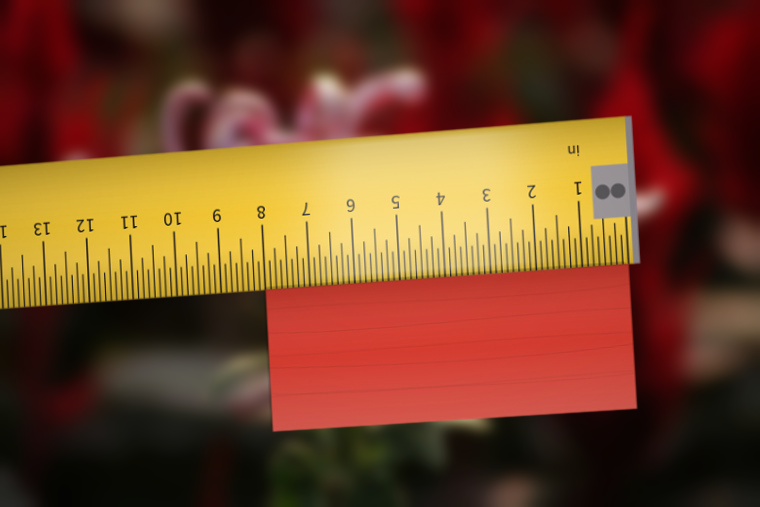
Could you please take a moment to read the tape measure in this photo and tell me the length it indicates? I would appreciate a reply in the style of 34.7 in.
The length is 8 in
